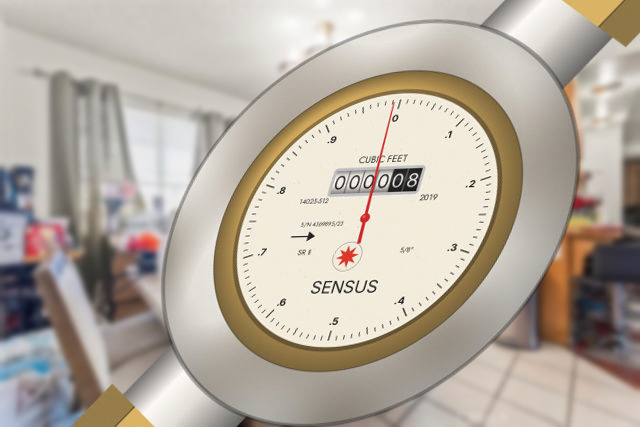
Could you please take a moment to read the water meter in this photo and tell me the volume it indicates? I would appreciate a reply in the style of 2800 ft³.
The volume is 7.99 ft³
